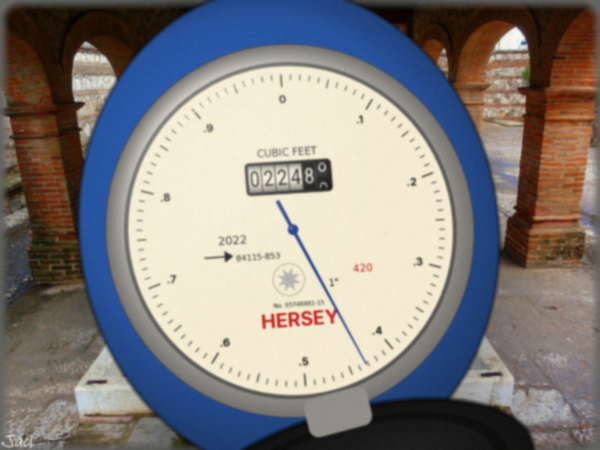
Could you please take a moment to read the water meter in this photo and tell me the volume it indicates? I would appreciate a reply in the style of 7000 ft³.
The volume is 22488.43 ft³
